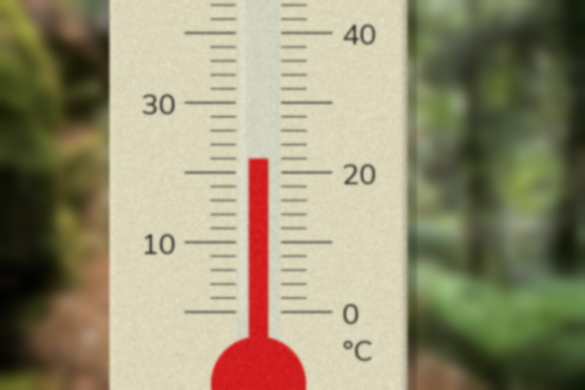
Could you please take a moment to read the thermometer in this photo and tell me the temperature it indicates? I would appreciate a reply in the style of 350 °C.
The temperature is 22 °C
